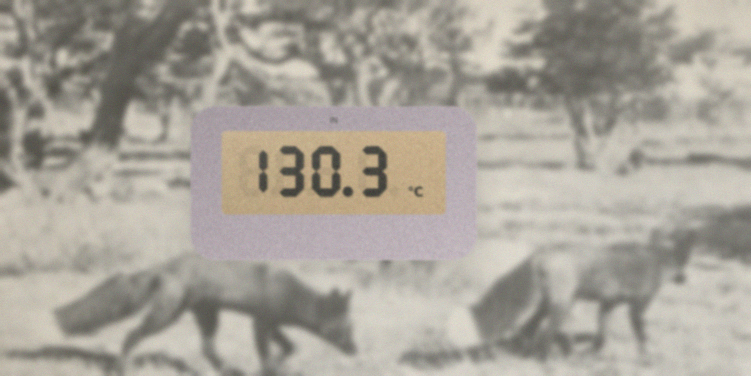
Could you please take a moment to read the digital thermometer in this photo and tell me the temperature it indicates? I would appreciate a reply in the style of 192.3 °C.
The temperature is 130.3 °C
